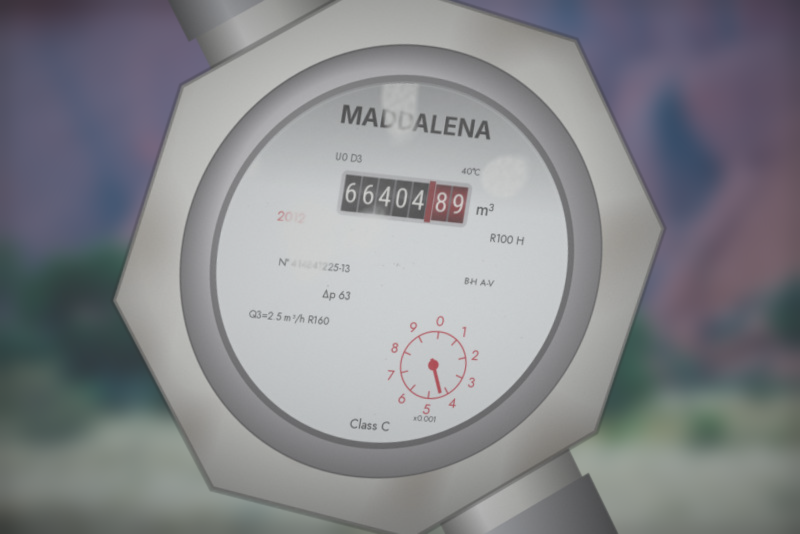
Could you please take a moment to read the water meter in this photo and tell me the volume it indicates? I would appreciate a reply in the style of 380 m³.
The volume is 66404.894 m³
